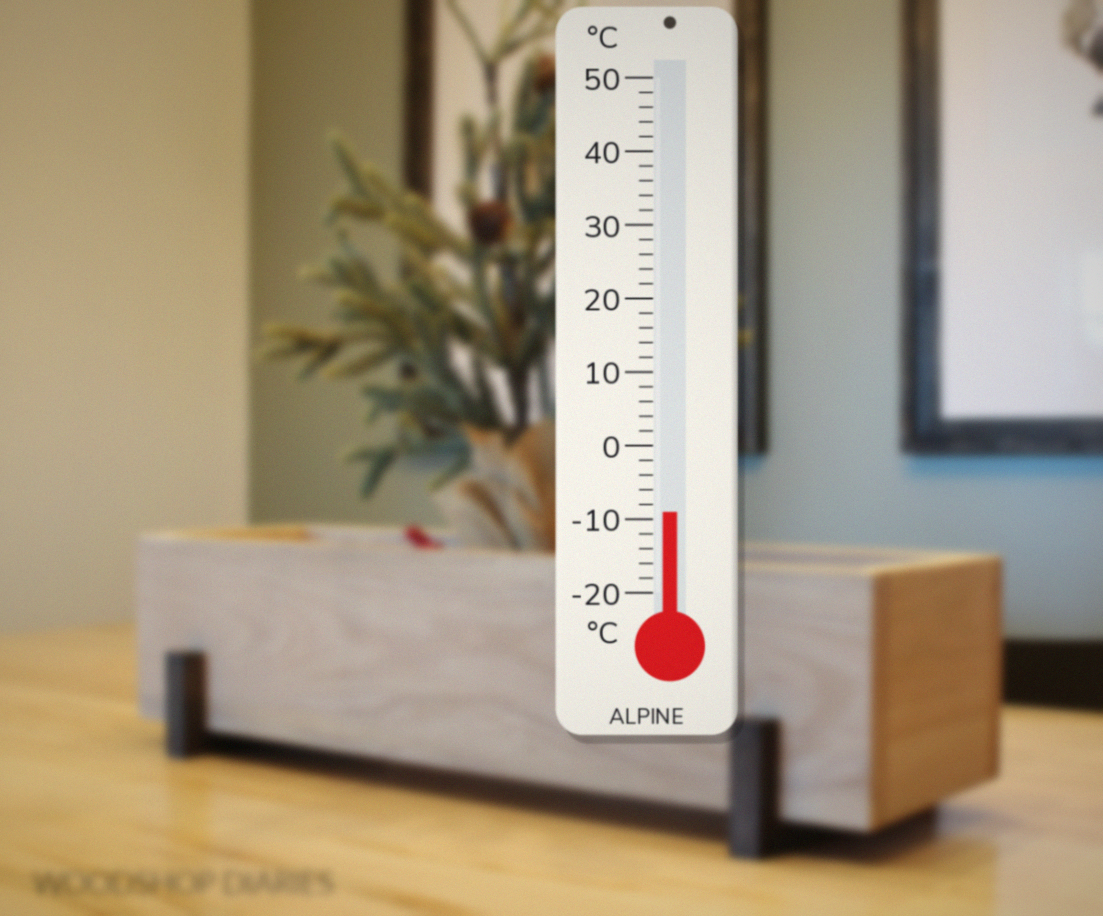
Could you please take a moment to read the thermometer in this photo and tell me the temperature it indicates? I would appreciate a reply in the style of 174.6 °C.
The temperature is -9 °C
